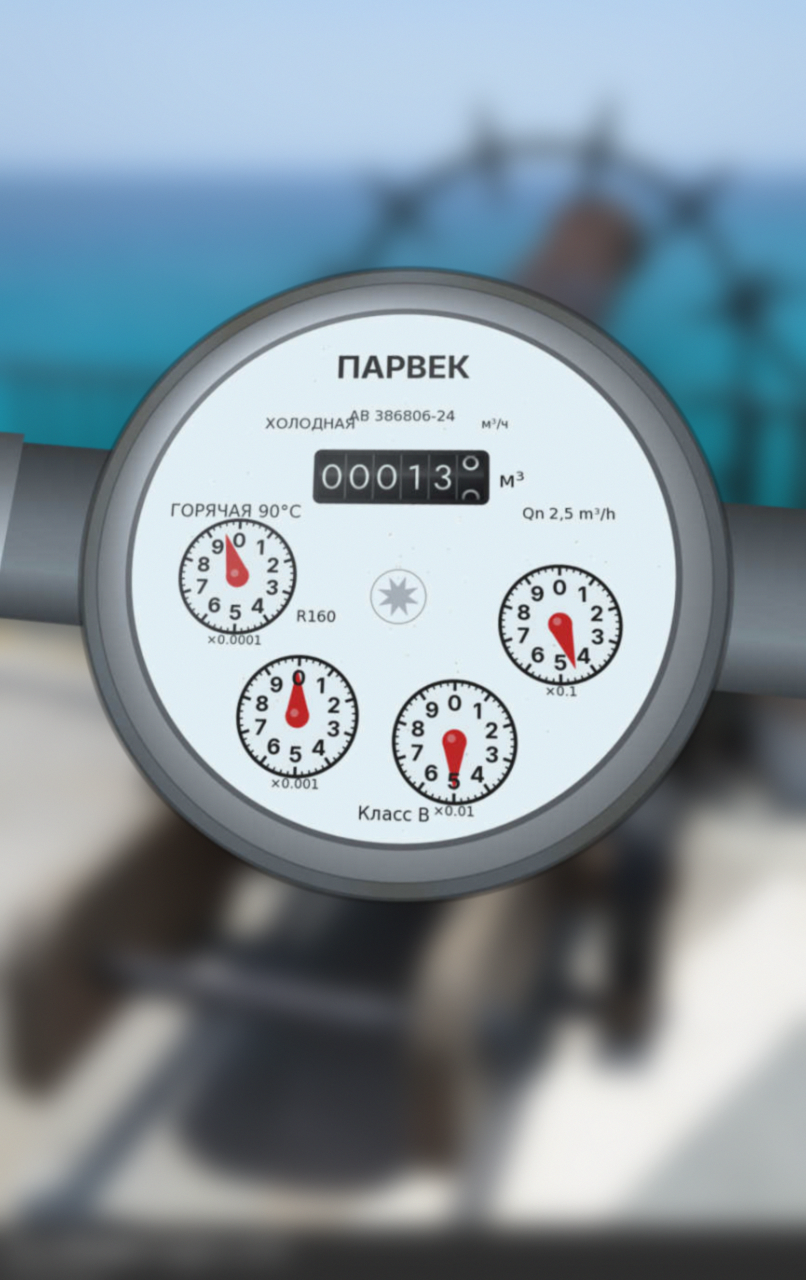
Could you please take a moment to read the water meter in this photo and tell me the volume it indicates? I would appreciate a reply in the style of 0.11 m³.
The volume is 138.4499 m³
